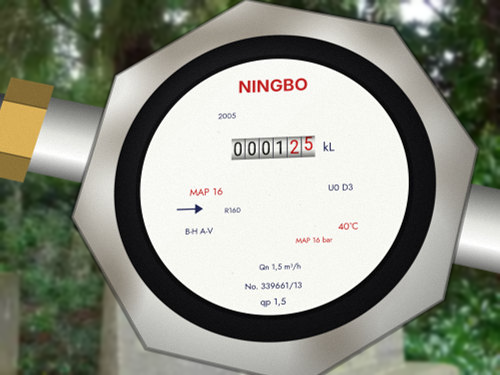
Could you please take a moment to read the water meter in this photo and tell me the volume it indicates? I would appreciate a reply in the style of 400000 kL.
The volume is 1.25 kL
